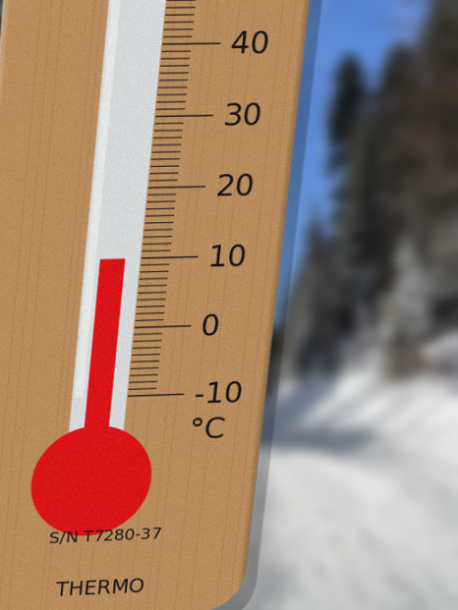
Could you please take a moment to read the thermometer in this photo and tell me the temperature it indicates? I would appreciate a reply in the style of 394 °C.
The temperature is 10 °C
